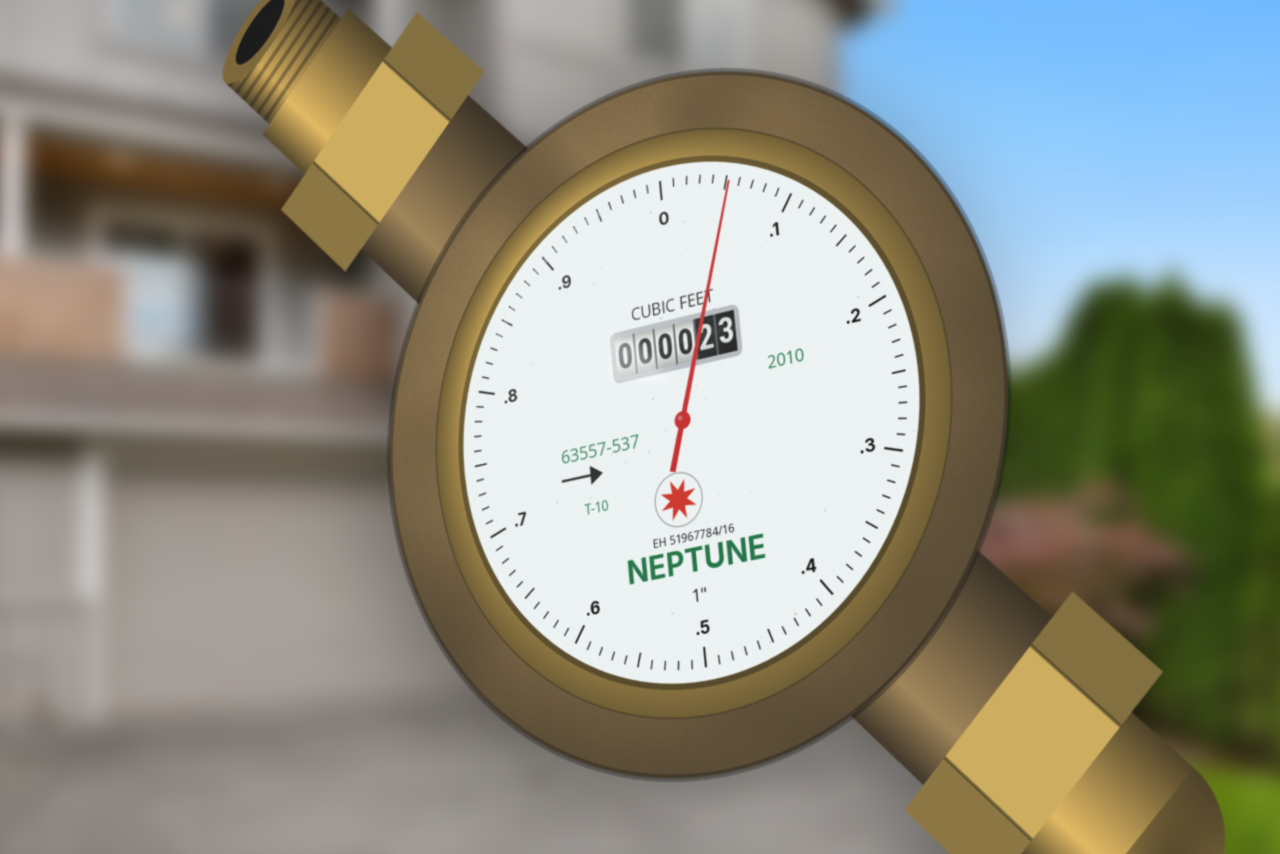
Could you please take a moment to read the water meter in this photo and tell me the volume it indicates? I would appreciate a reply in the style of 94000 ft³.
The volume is 23.05 ft³
